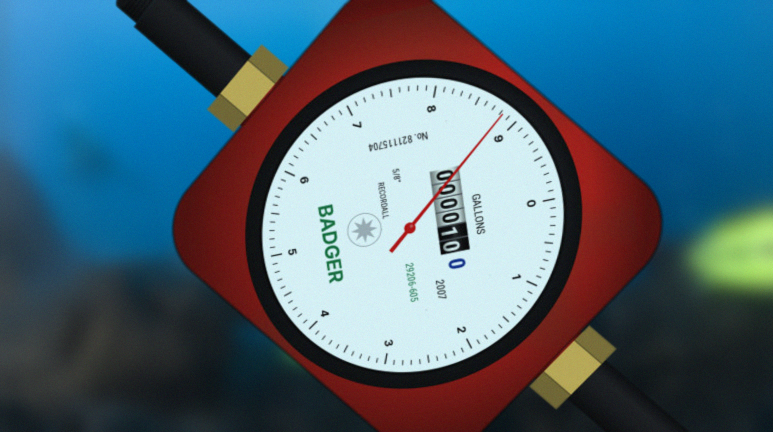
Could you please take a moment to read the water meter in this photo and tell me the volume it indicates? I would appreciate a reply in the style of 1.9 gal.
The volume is 98.8 gal
